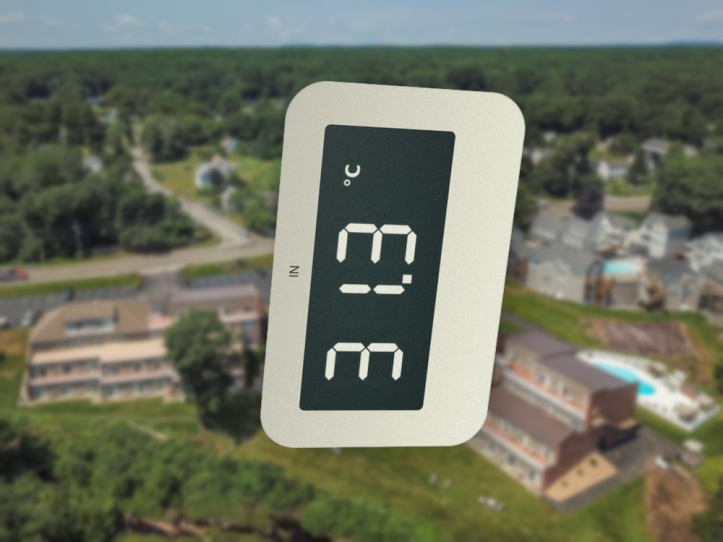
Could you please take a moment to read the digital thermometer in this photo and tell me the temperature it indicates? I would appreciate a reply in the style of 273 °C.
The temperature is 31.3 °C
